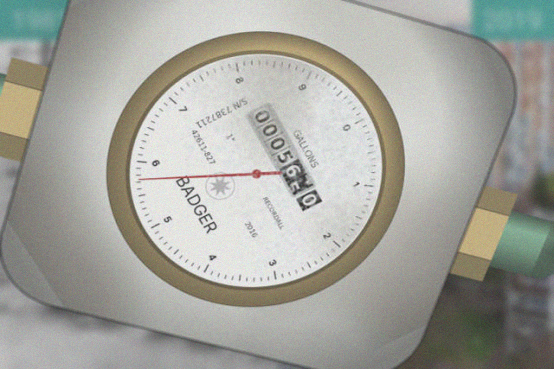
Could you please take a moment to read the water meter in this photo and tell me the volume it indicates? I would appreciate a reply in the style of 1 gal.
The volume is 5645.7 gal
